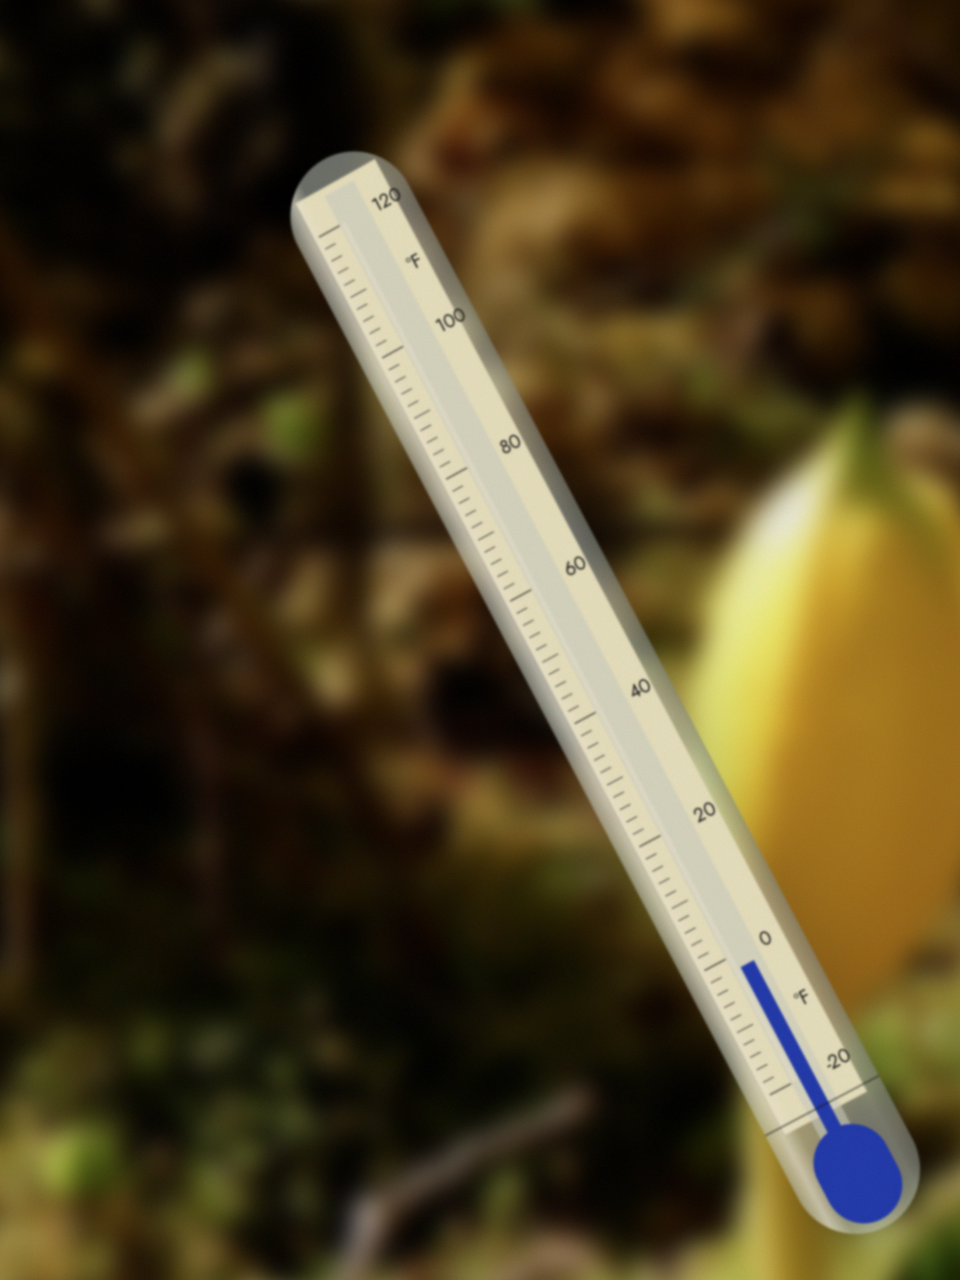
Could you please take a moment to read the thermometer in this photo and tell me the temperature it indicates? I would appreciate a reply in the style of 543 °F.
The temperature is -2 °F
